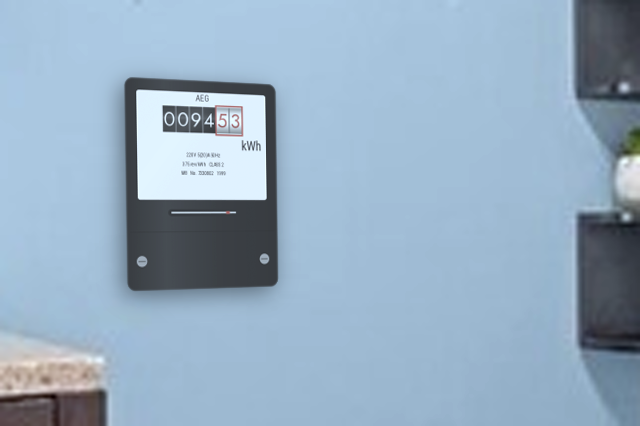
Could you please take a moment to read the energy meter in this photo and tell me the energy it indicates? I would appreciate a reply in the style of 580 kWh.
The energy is 94.53 kWh
